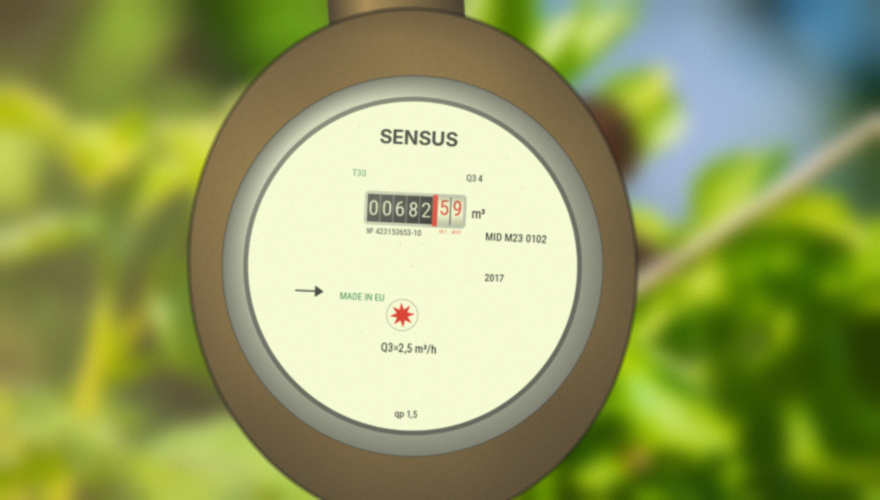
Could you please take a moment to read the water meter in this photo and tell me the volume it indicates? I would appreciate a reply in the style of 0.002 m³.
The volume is 682.59 m³
